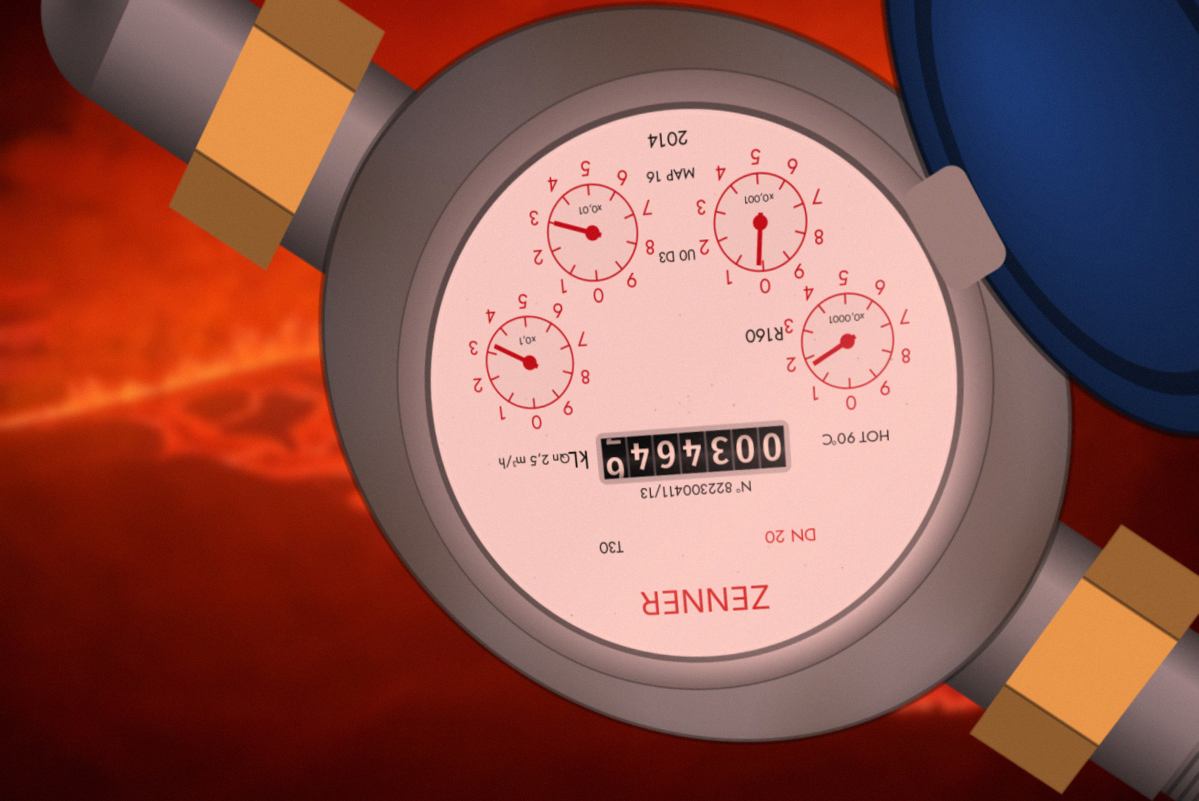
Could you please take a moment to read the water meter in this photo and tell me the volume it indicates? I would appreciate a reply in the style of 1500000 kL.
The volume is 34646.3301 kL
